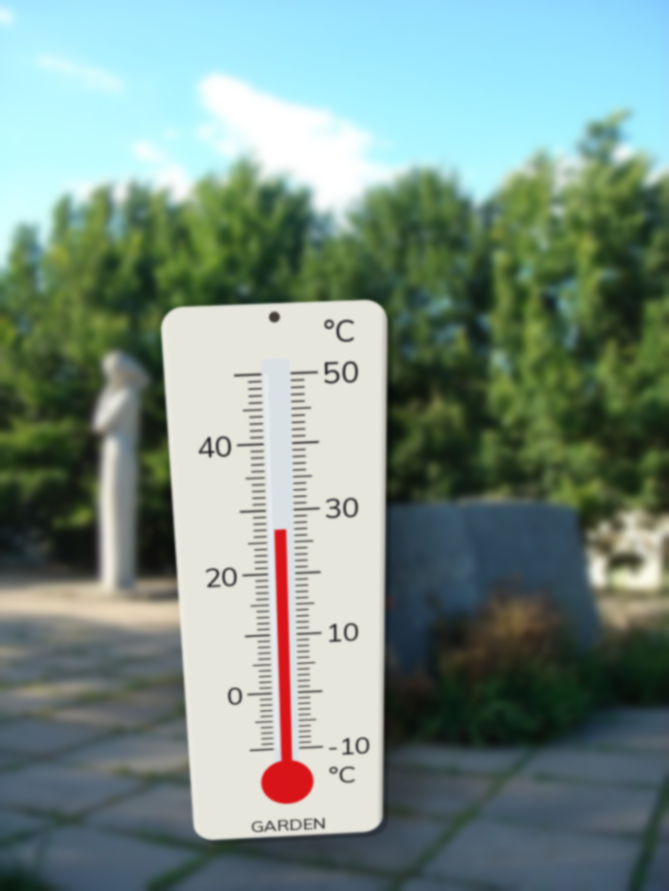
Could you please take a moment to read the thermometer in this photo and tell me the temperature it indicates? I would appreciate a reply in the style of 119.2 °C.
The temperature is 27 °C
